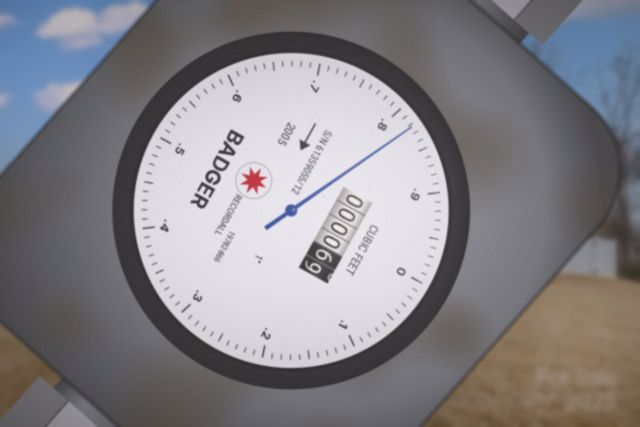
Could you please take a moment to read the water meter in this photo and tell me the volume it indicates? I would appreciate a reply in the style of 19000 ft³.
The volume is 68.82 ft³
